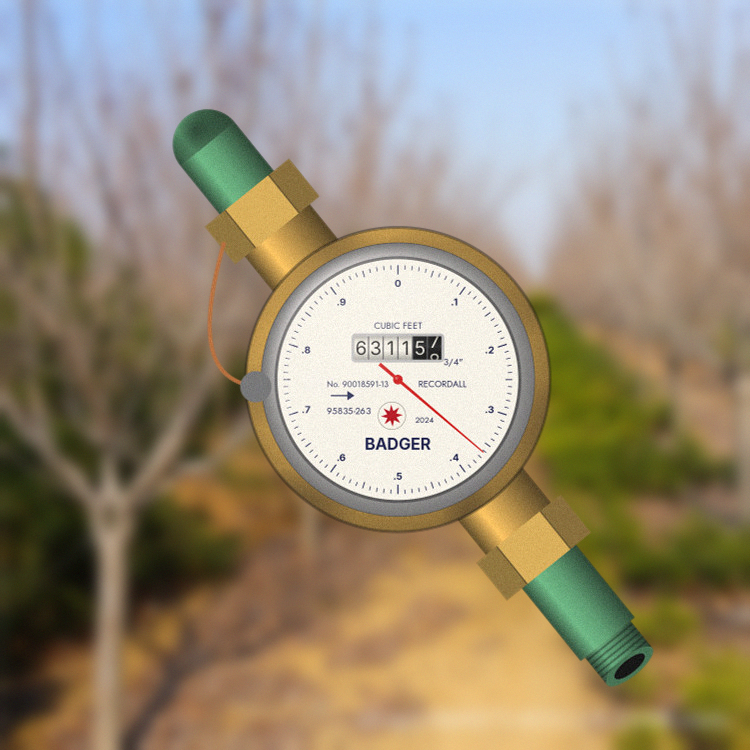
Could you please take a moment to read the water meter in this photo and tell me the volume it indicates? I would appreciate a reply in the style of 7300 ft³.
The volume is 631157.36 ft³
